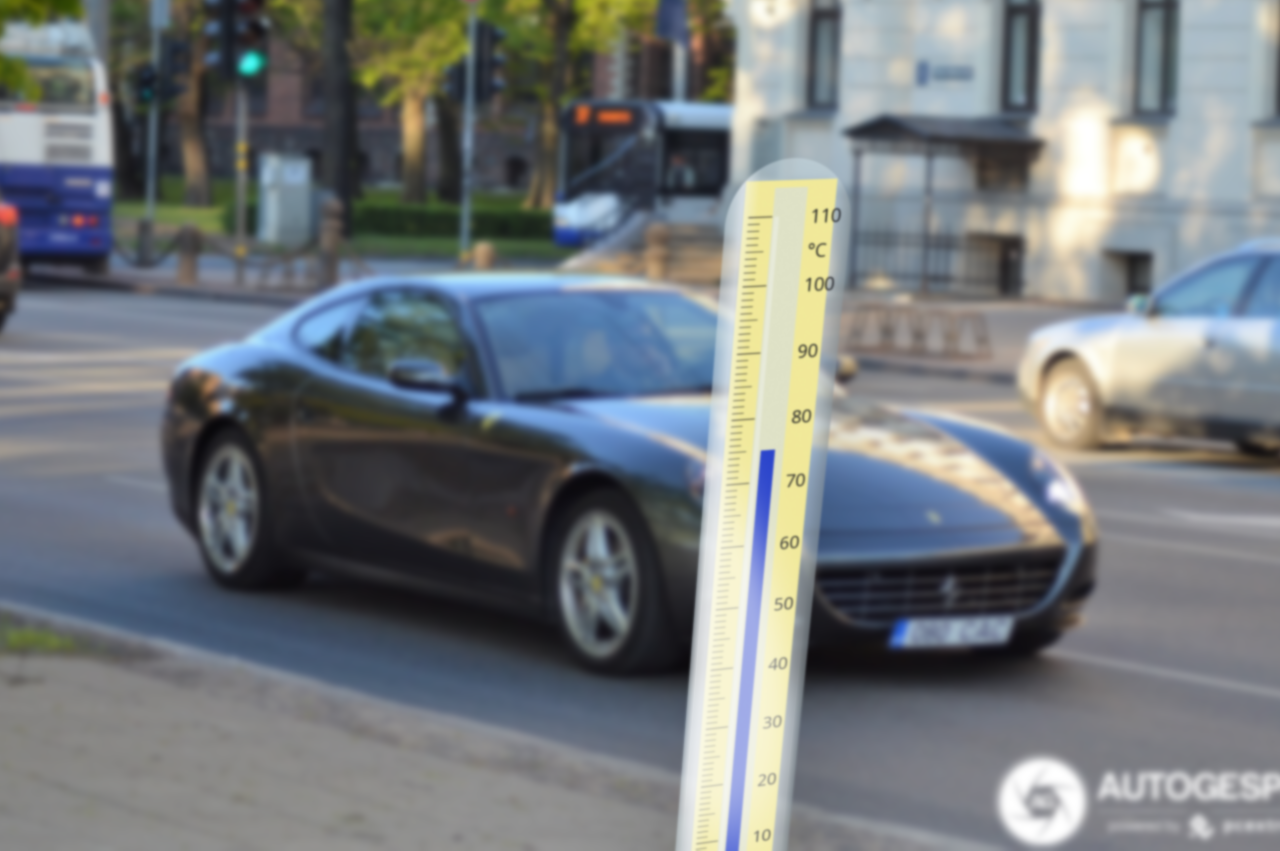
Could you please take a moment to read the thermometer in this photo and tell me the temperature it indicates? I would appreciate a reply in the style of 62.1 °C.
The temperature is 75 °C
